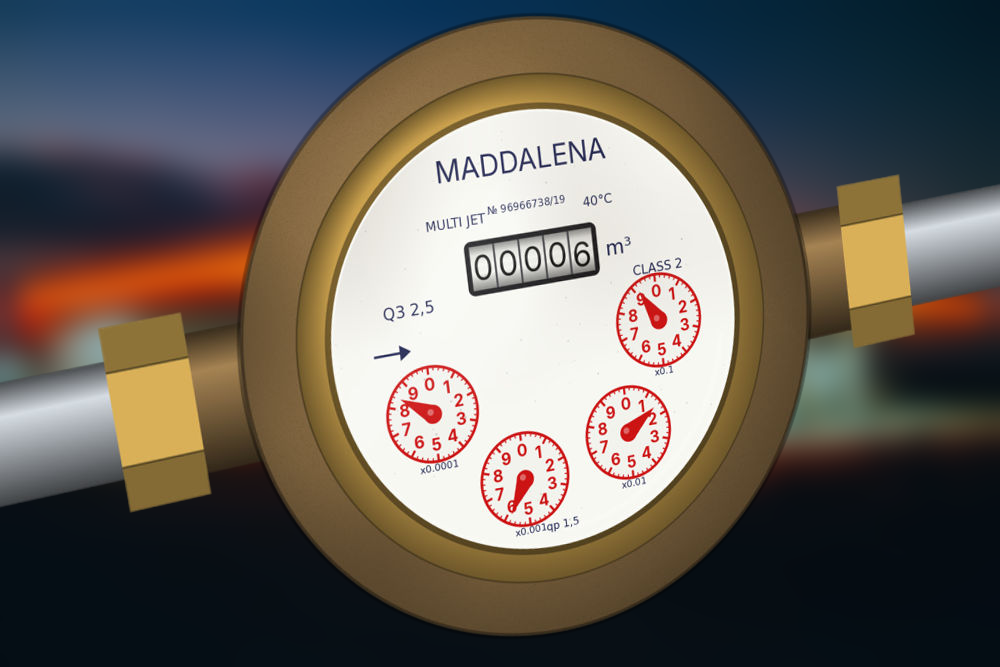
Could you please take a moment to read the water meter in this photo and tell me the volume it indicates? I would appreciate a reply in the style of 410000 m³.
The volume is 5.9158 m³
